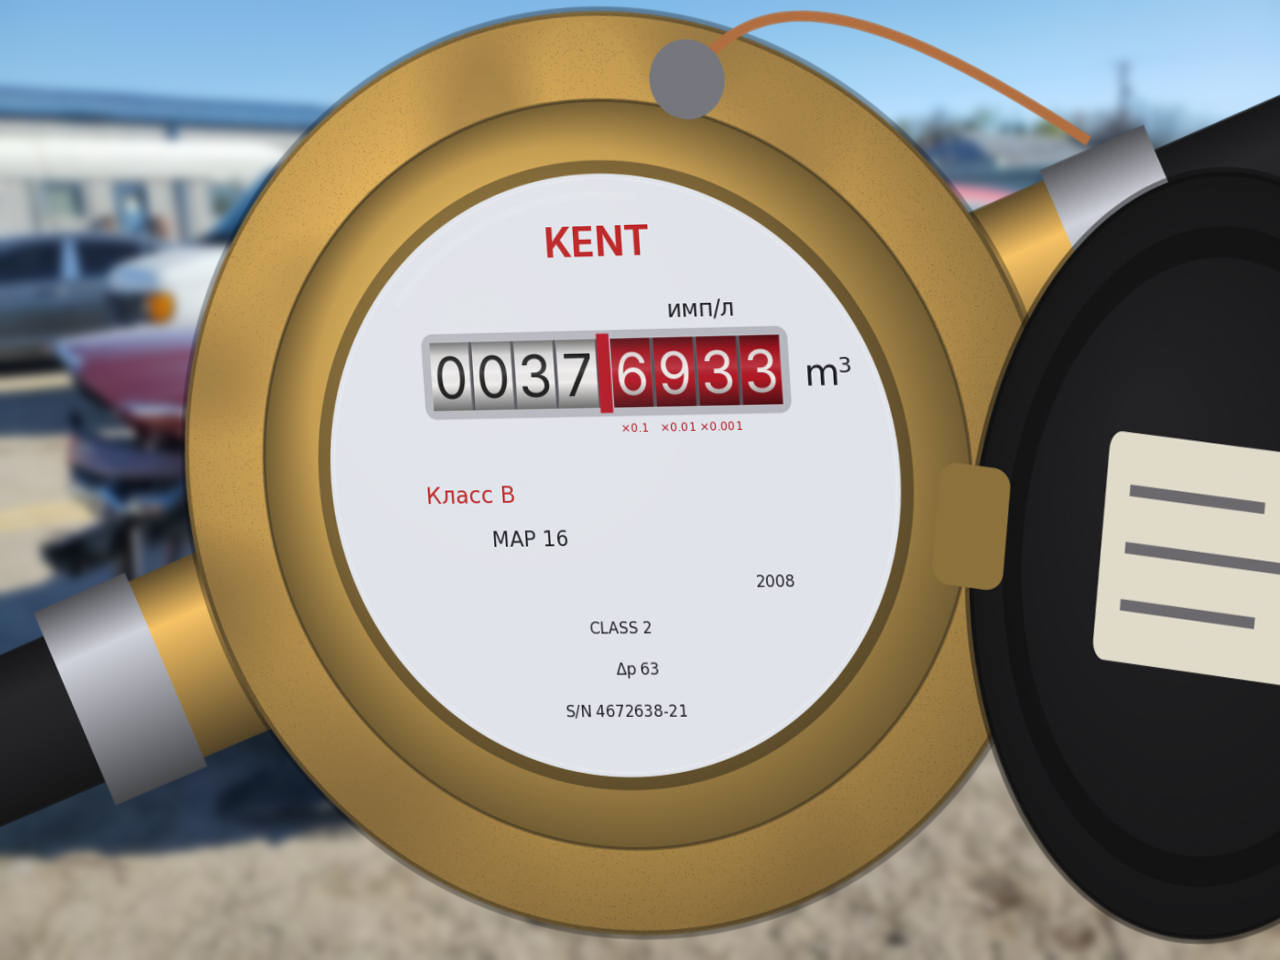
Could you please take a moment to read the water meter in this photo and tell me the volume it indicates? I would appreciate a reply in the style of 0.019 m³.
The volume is 37.6933 m³
